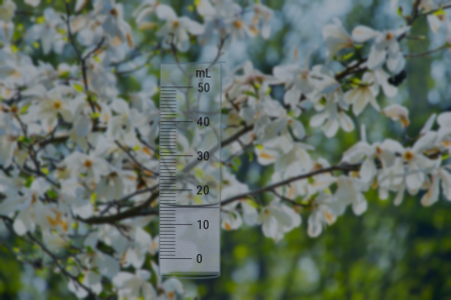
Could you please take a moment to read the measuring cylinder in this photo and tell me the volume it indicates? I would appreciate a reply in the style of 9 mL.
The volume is 15 mL
